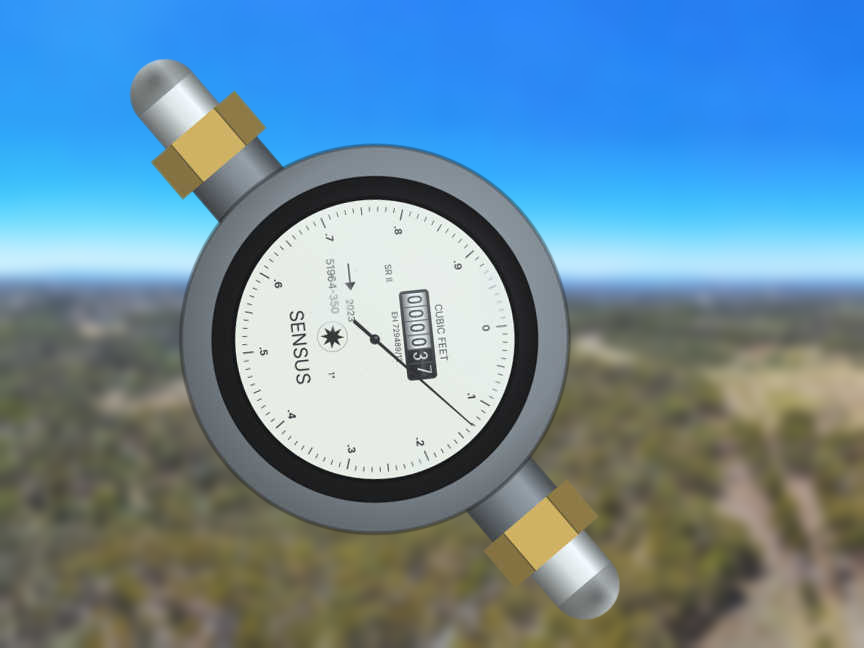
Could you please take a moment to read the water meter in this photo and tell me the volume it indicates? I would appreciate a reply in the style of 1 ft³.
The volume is 37.13 ft³
